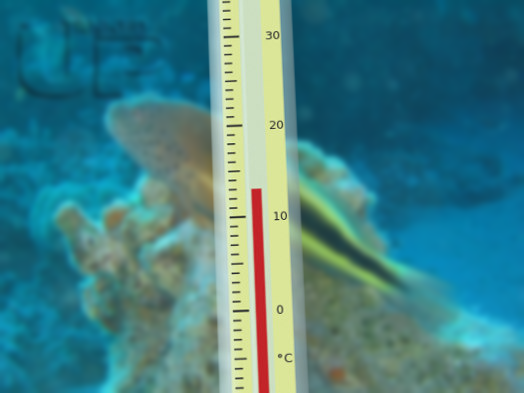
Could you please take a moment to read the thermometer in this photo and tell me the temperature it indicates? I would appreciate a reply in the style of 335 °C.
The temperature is 13 °C
